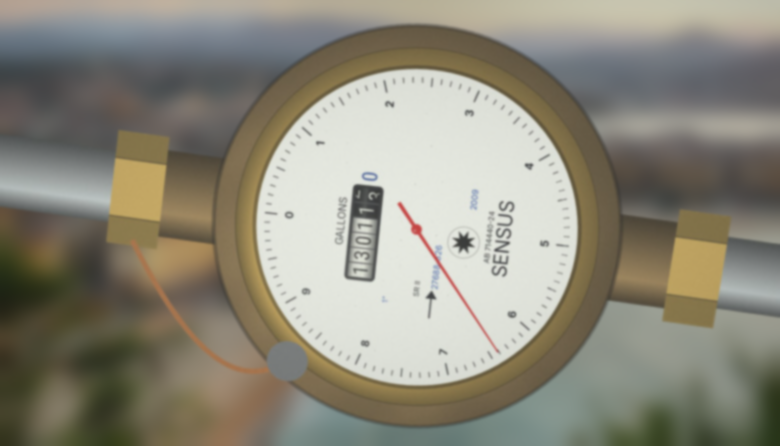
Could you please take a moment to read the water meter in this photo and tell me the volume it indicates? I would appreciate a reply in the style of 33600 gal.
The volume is 1301126.4 gal
